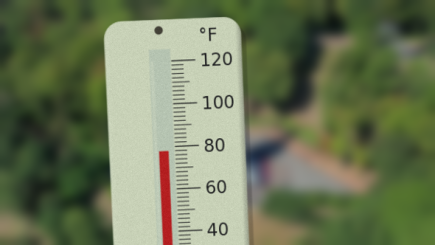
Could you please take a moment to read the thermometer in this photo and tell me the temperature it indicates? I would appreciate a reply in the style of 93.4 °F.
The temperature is 78 °F
